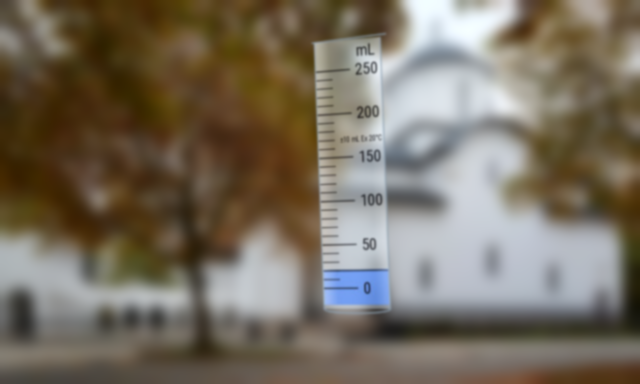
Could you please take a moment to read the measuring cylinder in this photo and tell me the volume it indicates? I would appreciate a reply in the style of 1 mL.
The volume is 20 mL
